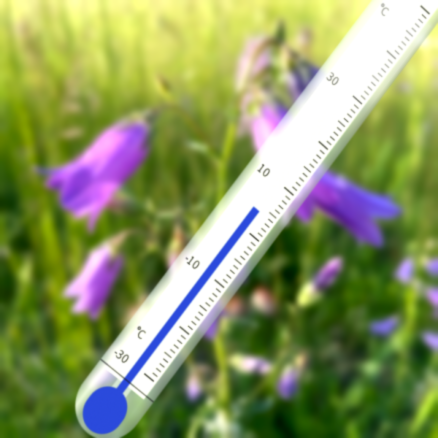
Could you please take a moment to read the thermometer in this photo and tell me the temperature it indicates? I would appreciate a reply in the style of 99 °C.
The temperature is 4 °C
